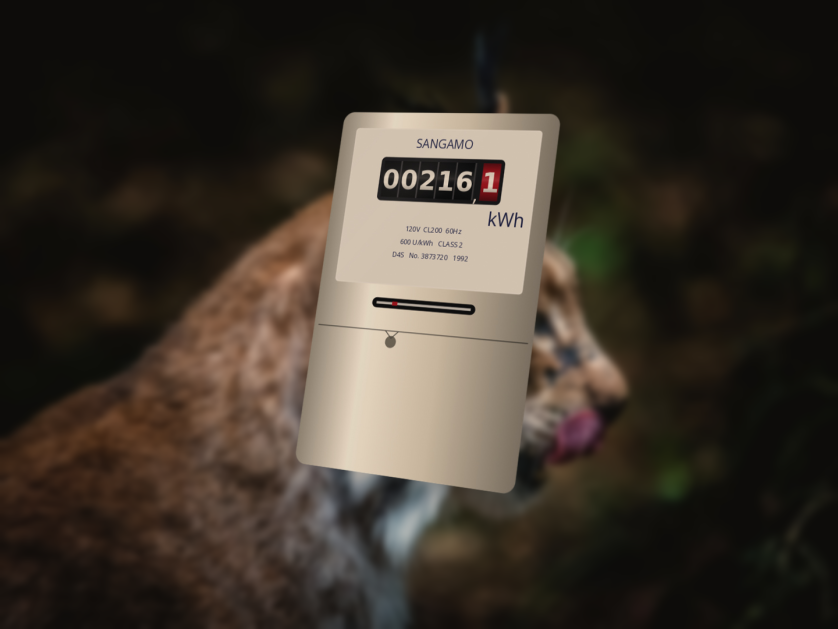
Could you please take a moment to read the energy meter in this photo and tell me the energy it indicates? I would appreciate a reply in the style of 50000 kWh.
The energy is 216.1 kWh
